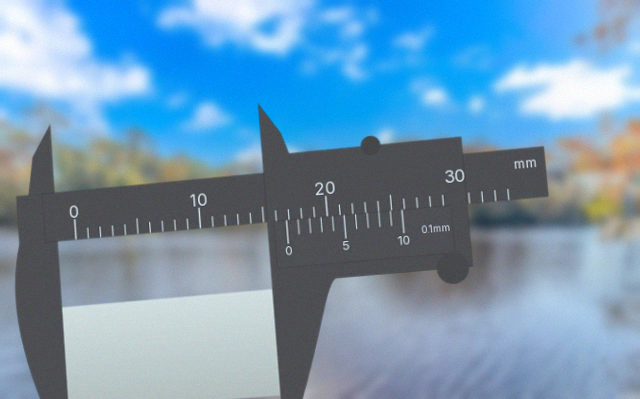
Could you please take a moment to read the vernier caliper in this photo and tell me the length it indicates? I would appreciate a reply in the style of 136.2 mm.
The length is 16.8 mm
